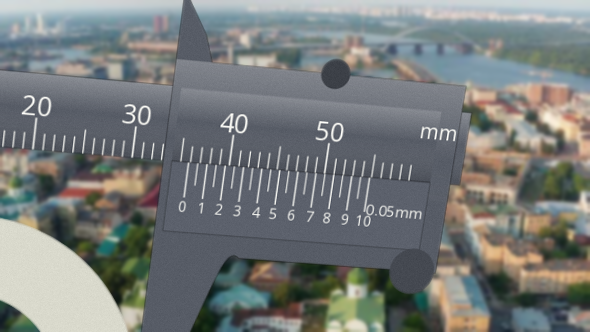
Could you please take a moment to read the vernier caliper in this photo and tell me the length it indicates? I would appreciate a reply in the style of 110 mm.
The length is 35.8 mm
